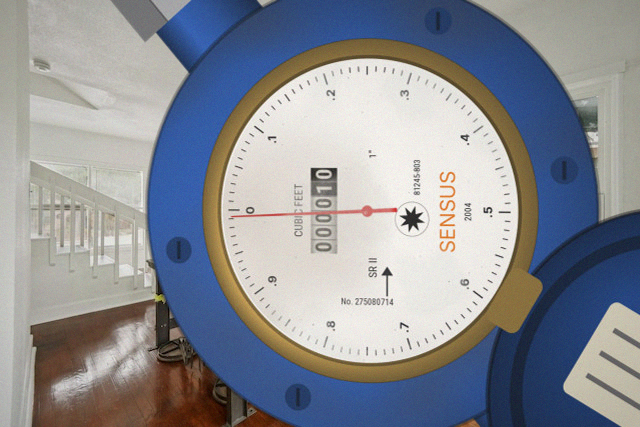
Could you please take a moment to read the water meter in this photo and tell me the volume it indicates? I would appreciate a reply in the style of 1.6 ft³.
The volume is 9.99 ft³
